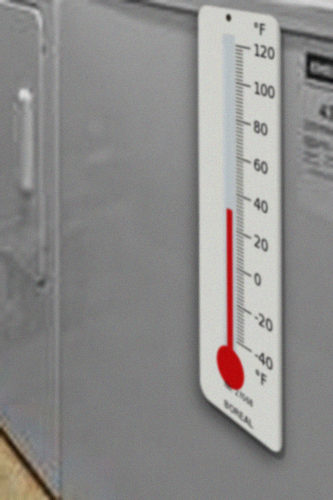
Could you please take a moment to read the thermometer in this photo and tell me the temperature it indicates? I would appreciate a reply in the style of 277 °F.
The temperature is 30 °F
